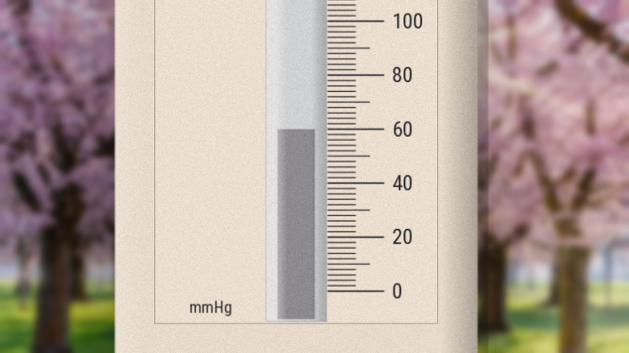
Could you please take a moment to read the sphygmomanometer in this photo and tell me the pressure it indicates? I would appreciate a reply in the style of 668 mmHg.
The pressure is 60 mmHg
